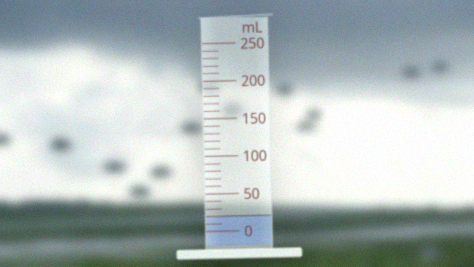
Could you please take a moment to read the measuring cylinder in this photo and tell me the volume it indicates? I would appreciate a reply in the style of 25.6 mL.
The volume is 20 mL
